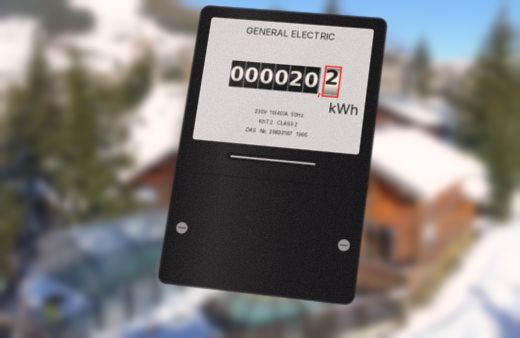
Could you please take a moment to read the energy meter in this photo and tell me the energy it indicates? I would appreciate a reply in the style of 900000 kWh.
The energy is 20.2 kWh
